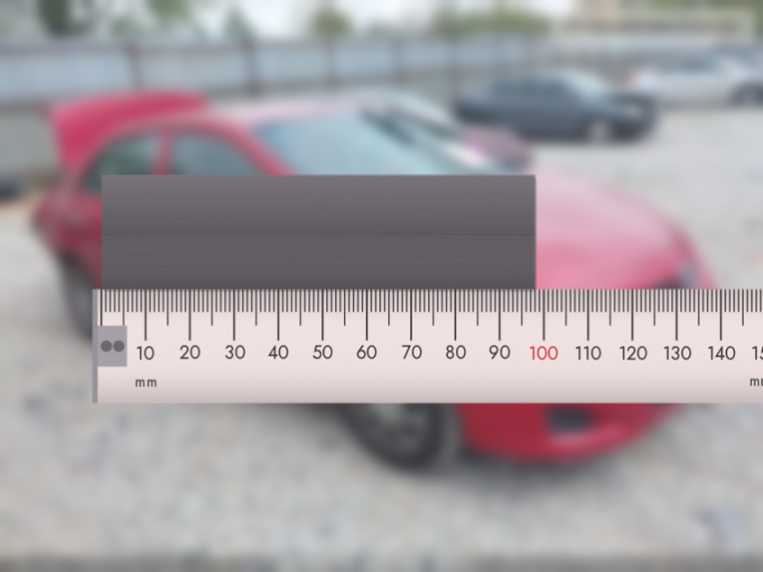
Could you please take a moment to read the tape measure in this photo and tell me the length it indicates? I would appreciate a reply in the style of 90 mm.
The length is 98 mm
